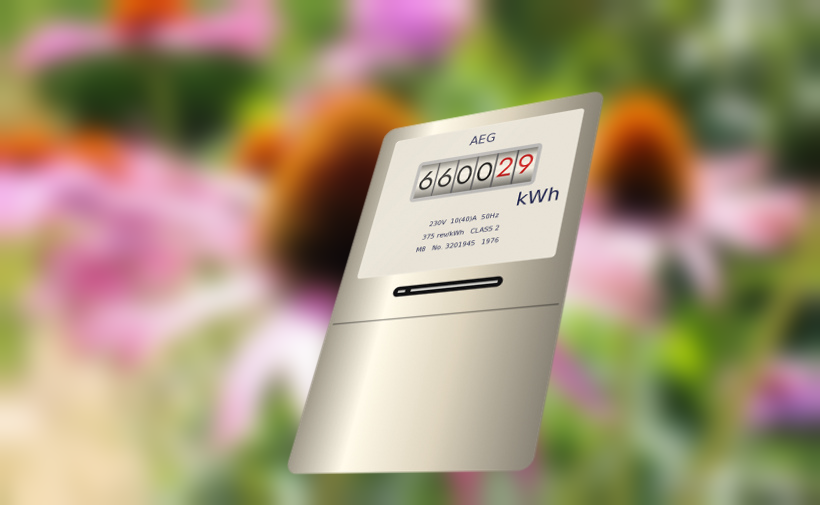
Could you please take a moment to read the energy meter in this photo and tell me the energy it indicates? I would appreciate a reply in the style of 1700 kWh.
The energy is 6600.29 kWh
